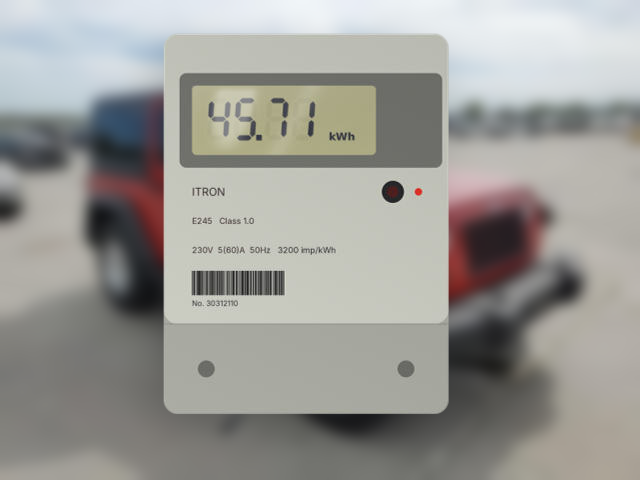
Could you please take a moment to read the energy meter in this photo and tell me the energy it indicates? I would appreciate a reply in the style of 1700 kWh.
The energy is 45.71 kWh
